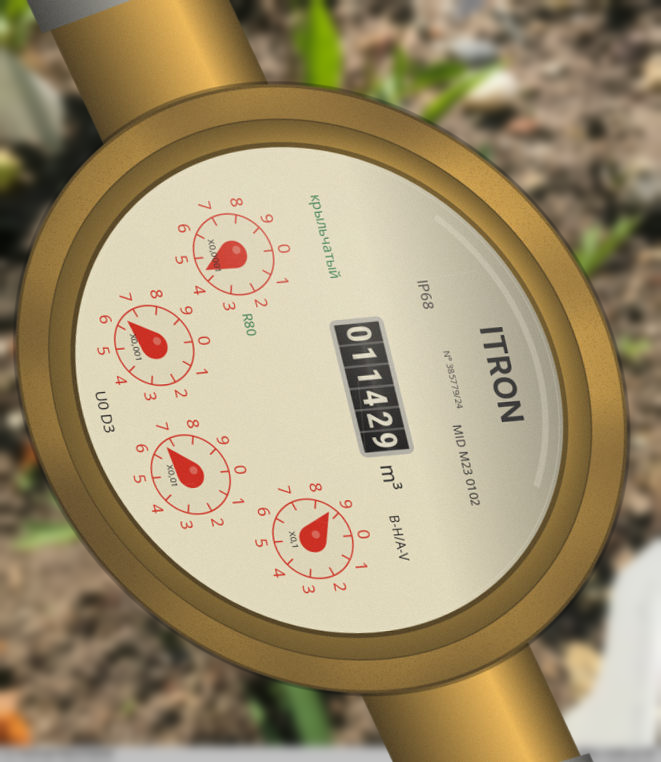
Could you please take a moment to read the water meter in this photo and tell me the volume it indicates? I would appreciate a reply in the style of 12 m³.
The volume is 11429.8664 m³
